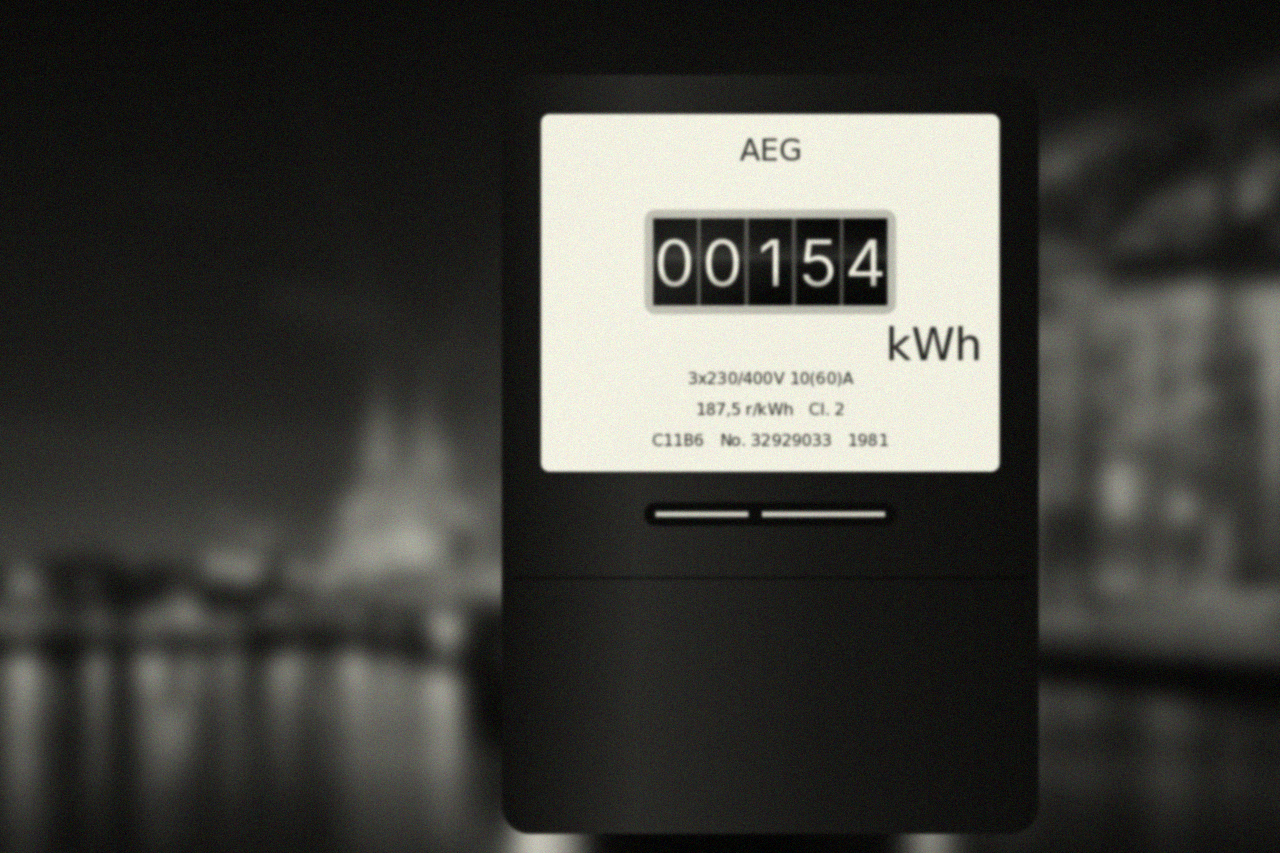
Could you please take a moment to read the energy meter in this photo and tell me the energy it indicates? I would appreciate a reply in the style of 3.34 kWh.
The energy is 154 kWh
